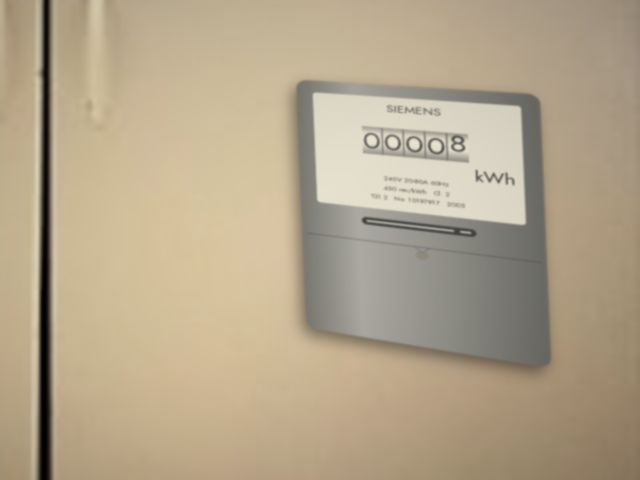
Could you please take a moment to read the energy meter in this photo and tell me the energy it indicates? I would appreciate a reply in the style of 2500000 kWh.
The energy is 8 kWh
